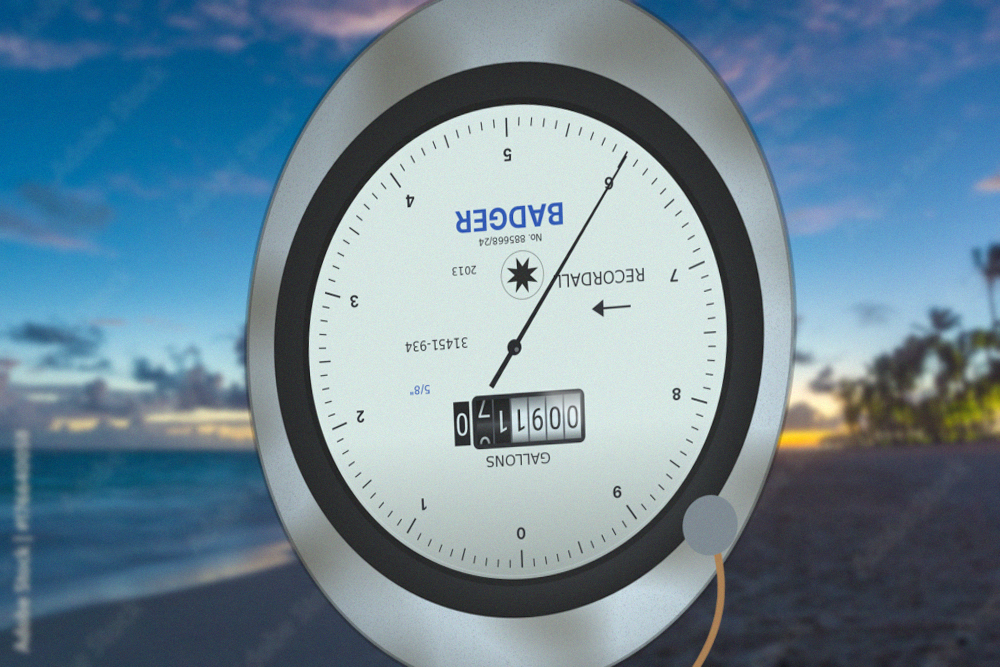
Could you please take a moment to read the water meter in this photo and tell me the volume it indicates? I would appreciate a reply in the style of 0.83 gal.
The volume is 91166.0 gal
